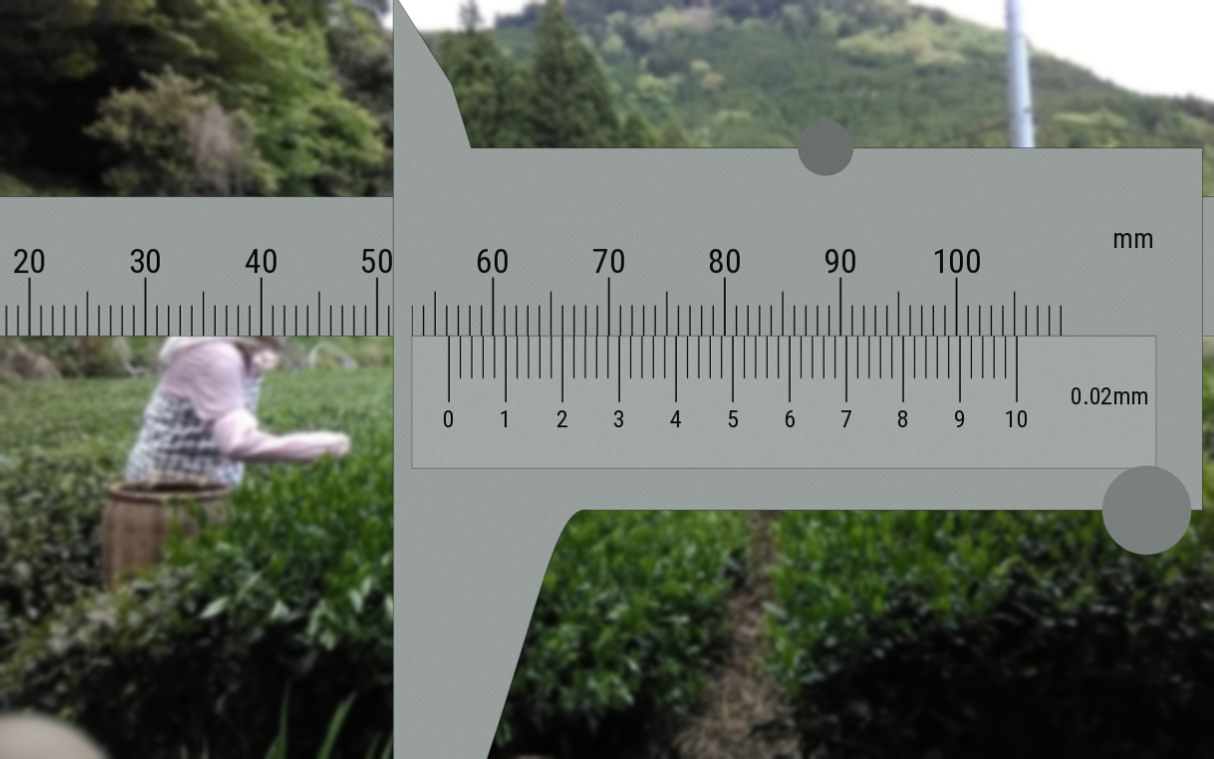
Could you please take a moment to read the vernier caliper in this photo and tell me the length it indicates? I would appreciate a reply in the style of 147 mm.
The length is 56.2 mm
